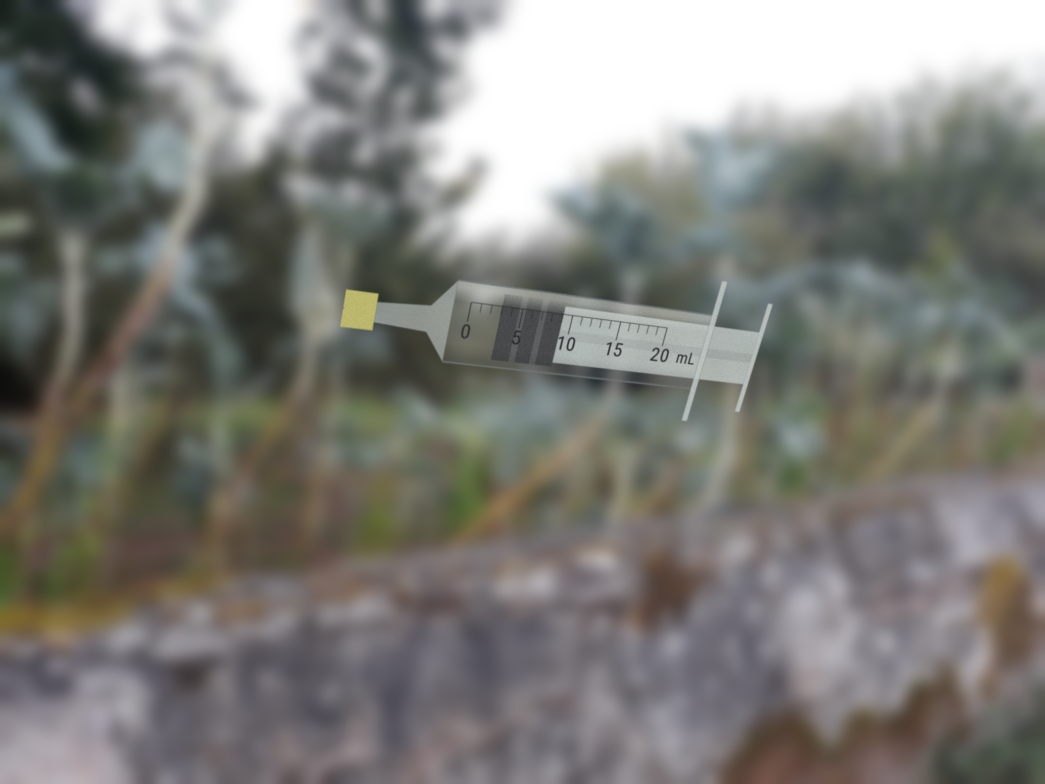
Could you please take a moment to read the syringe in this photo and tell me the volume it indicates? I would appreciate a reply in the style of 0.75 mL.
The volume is 3 mL
